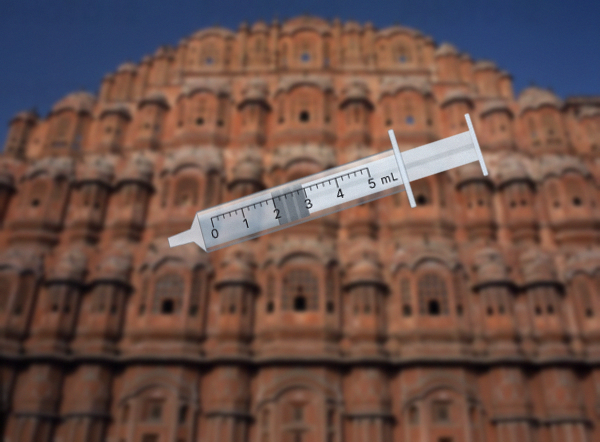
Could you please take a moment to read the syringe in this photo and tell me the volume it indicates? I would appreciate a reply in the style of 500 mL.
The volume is 2 mL
